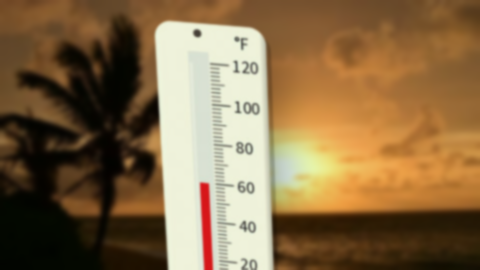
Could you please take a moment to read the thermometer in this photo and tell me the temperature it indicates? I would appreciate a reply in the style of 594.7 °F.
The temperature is 60 °F
